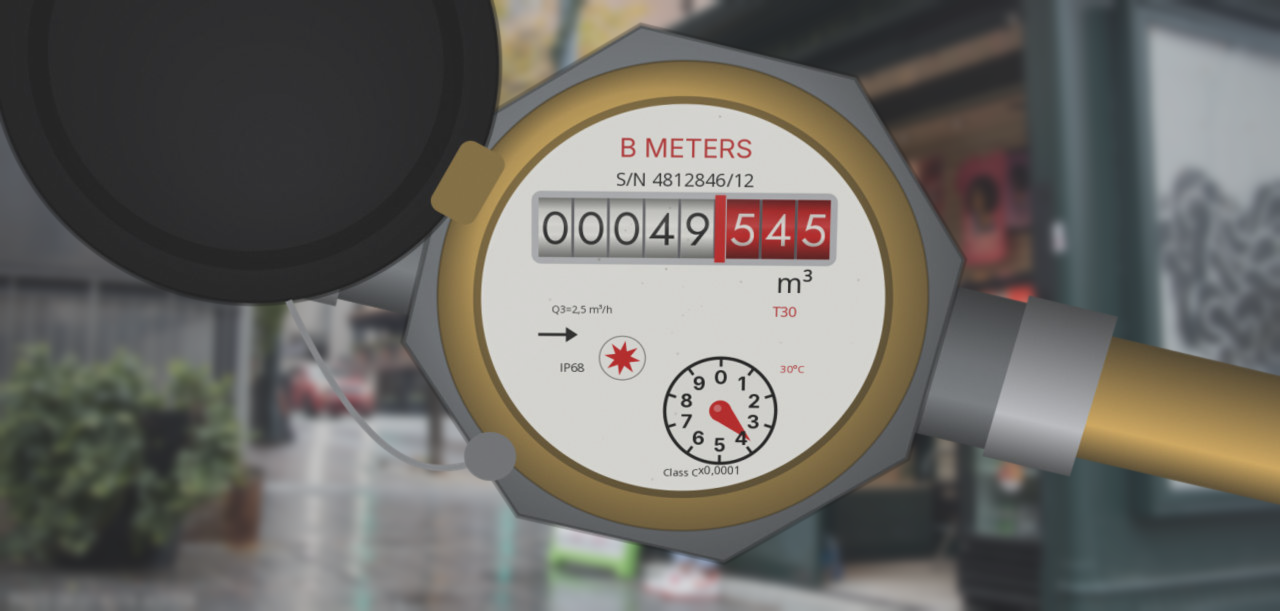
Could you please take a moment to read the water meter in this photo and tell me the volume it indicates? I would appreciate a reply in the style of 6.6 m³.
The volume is 49.5453 m³
